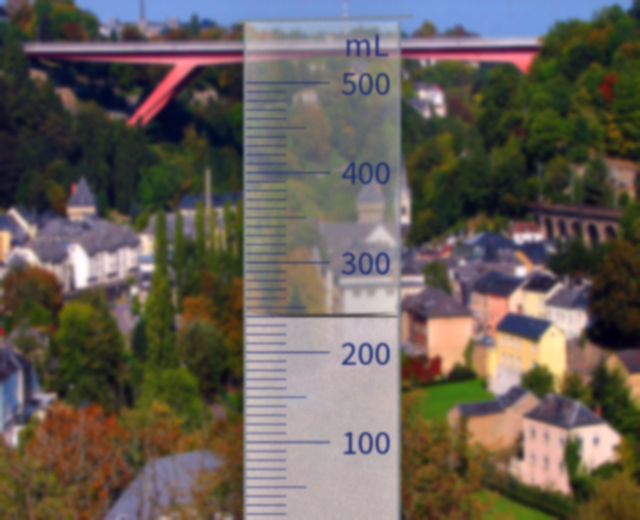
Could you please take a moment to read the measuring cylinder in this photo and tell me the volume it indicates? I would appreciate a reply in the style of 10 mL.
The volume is 240 mL
